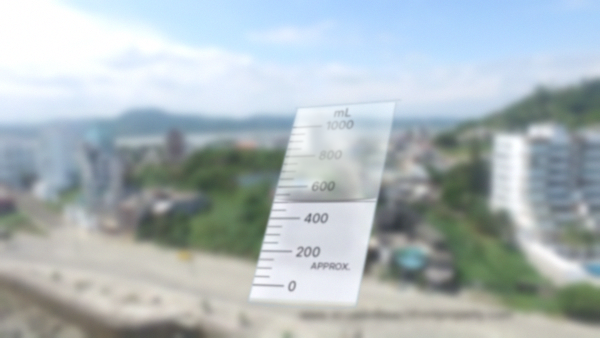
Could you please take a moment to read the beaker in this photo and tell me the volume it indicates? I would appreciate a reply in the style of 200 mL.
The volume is 500 mL
